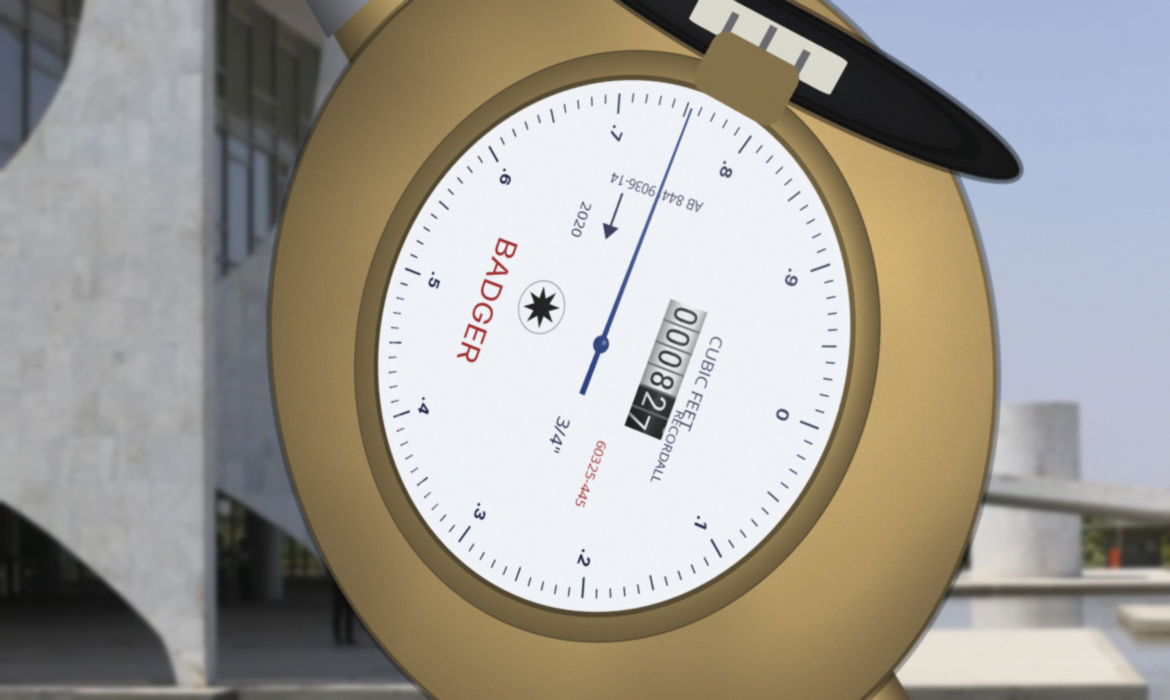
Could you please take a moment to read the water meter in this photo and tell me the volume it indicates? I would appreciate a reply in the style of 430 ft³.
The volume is 826.75 ft³
